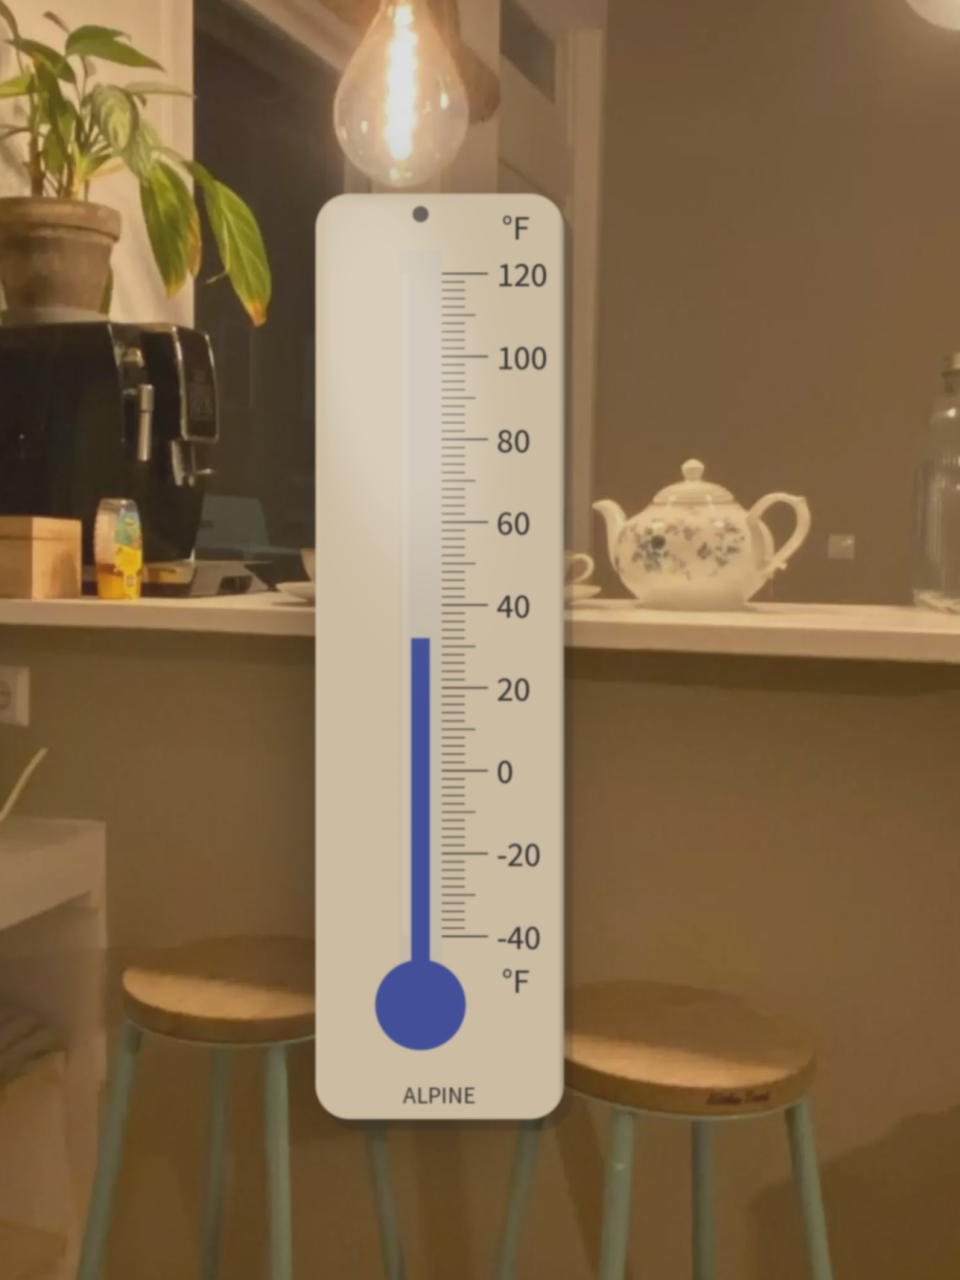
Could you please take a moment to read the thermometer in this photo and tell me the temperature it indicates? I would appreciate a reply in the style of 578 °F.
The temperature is 32 °F
